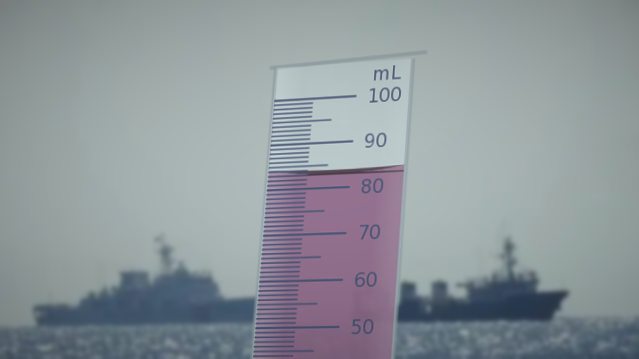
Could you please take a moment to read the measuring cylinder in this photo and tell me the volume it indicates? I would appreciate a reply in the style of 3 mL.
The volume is 83 mL
